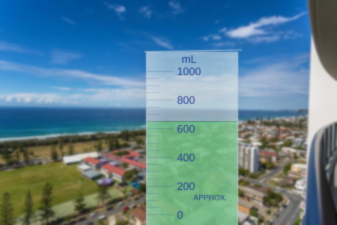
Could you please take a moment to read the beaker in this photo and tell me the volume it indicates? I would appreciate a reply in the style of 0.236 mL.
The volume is 650 mL
